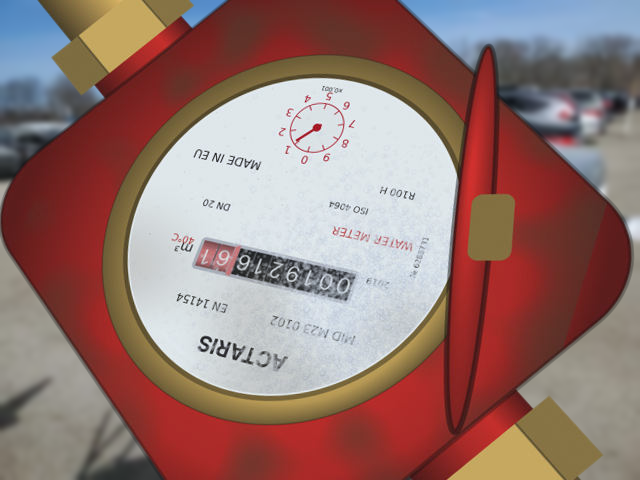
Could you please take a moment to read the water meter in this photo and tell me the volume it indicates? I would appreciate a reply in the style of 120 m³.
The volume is 19216.611 m³
